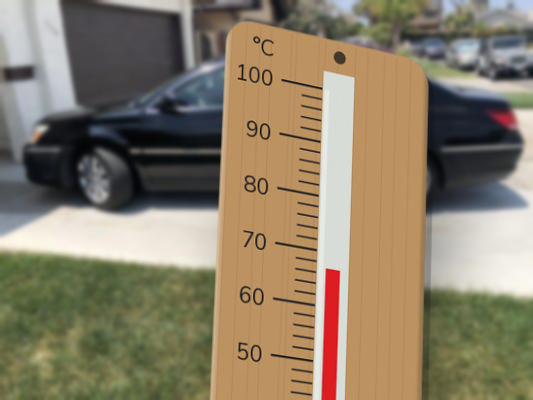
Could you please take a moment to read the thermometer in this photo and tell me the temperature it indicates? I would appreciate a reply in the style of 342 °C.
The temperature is 67 °C
